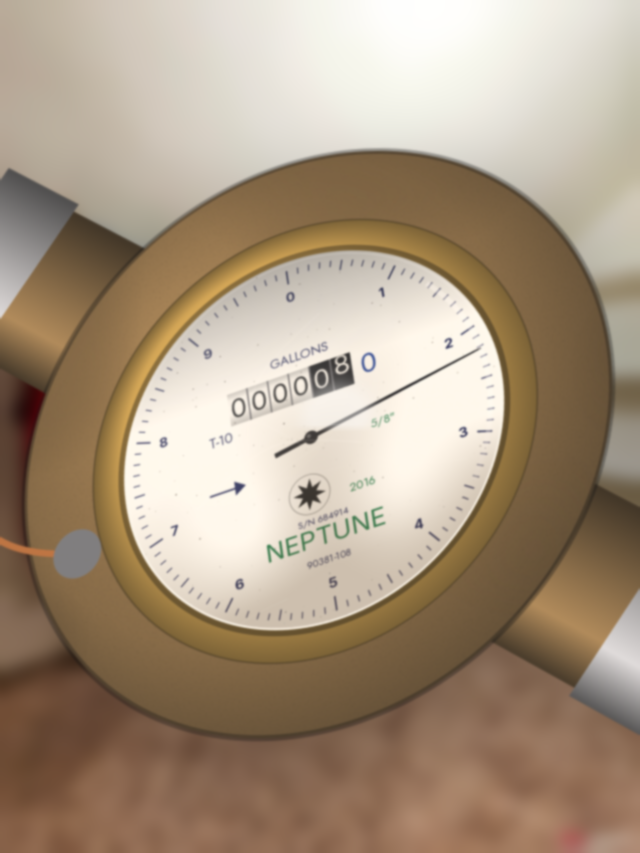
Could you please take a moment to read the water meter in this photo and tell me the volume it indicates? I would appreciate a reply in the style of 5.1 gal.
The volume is 82.2 gal
